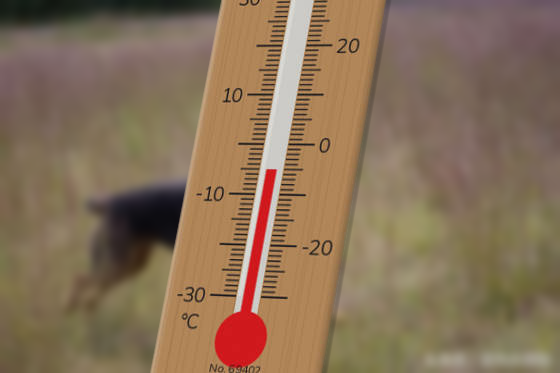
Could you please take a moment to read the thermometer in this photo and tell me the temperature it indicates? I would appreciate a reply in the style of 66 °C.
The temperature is -5 °C
